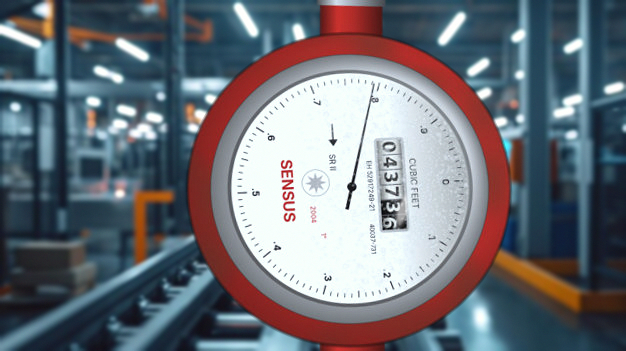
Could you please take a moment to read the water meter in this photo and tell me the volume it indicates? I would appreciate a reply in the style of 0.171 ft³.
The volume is 43735.79 ft³
